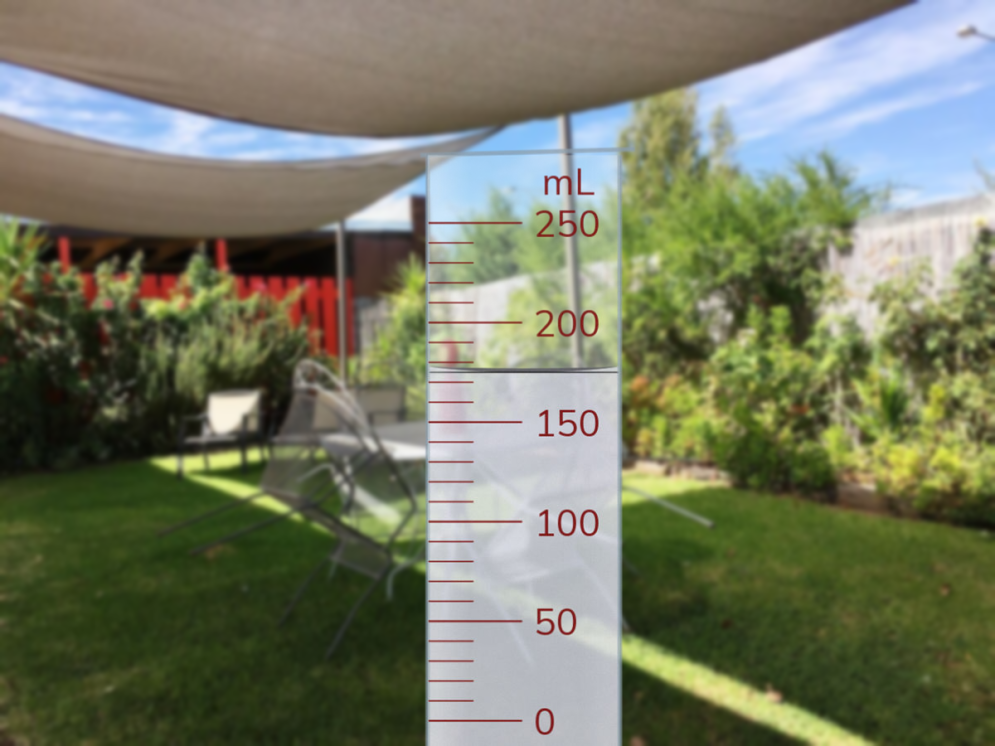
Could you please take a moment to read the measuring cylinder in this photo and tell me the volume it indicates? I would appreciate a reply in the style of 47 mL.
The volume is 175 mL
